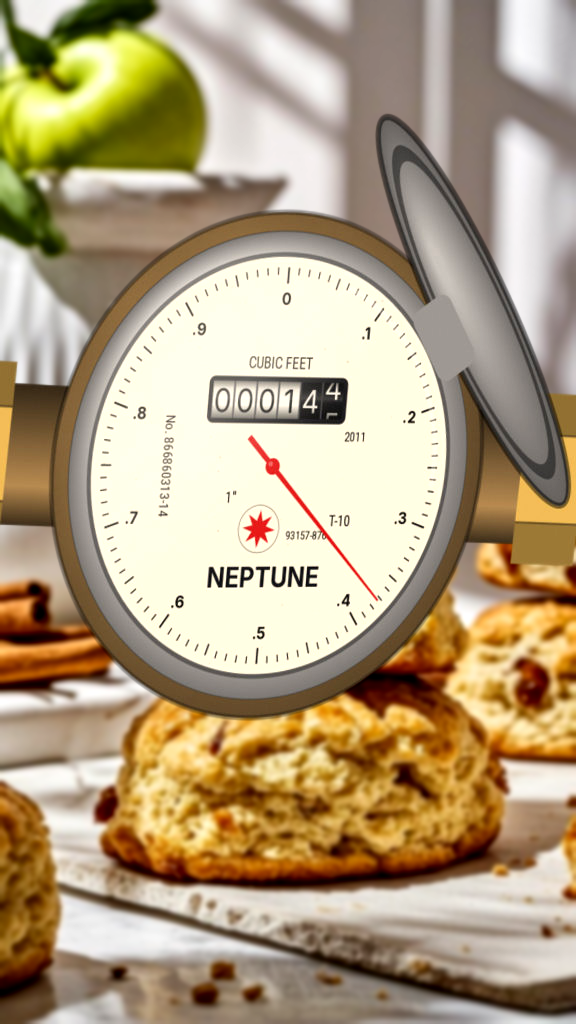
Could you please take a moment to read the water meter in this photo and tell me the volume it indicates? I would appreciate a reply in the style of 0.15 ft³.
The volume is 144.37 ft³
